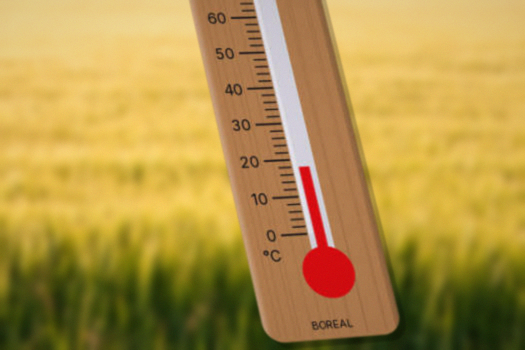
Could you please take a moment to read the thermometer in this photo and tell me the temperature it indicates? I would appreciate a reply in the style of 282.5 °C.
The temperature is 18 °C
